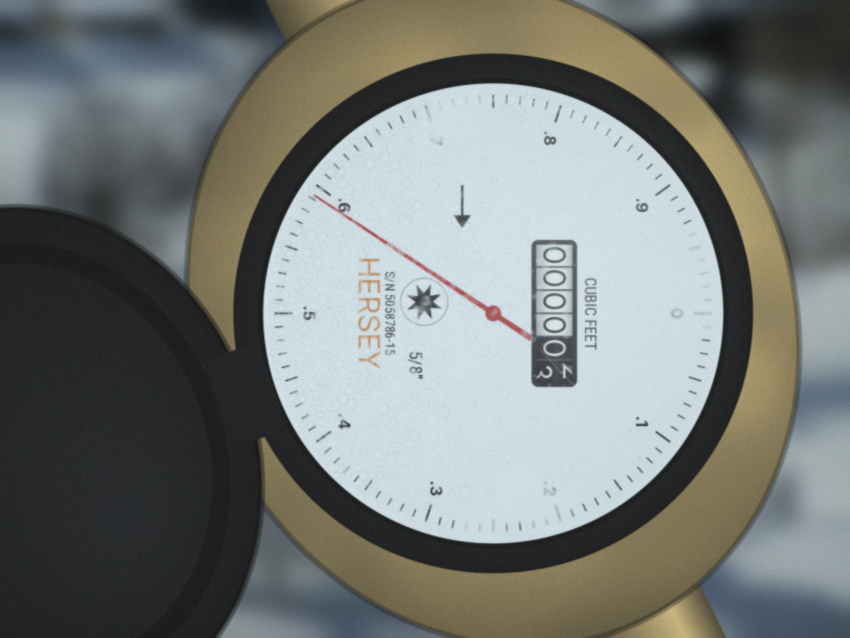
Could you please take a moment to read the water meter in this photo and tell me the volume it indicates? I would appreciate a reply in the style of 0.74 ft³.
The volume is 2.59 ft³
